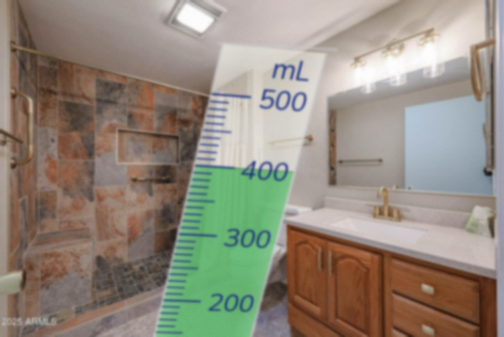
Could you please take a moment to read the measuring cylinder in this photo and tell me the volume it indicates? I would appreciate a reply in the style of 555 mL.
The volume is 400 mL
